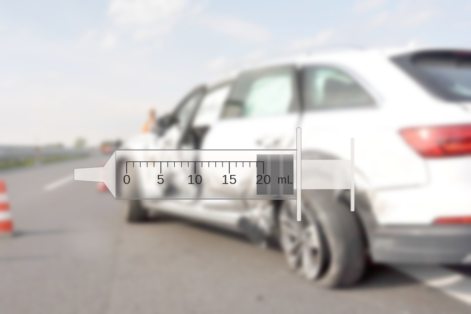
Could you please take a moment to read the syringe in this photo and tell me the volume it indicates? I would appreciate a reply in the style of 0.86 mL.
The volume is 19 mL
